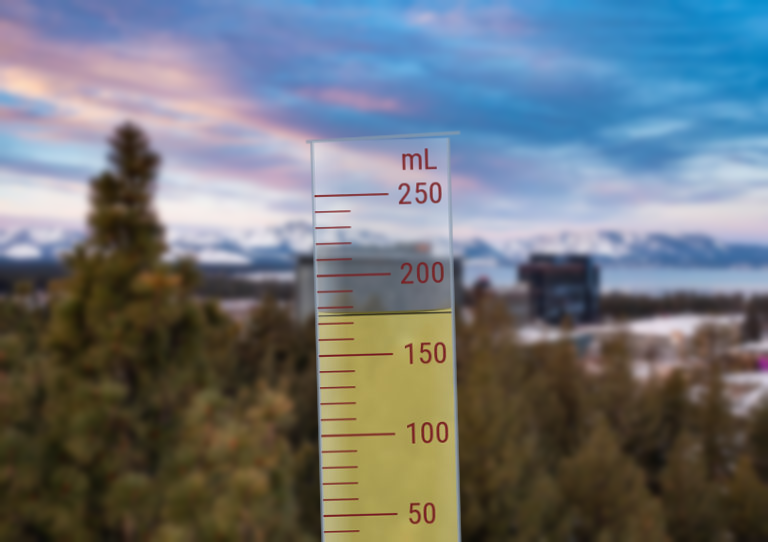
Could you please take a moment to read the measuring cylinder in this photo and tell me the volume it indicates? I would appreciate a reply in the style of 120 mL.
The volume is 175 mL
